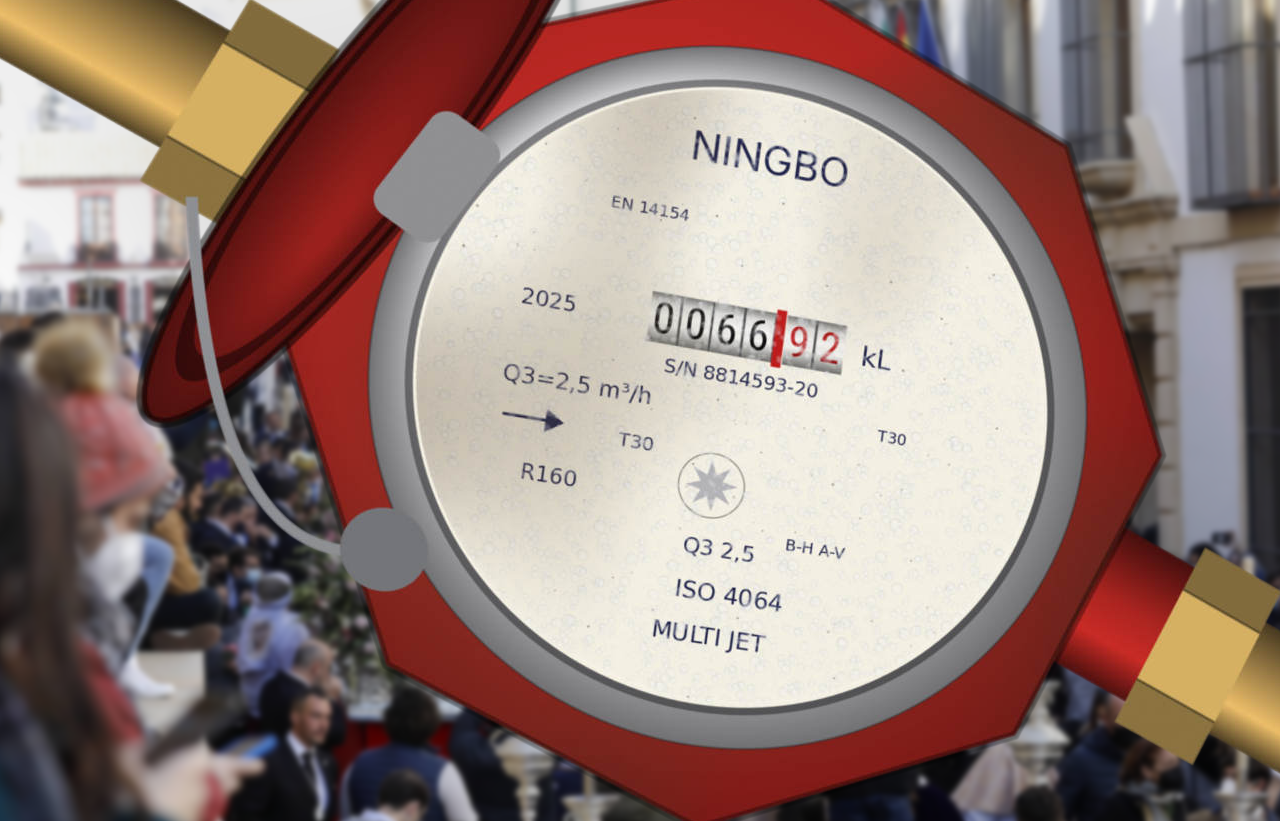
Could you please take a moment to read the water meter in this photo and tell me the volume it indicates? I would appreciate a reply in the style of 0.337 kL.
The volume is 66.92 kL
